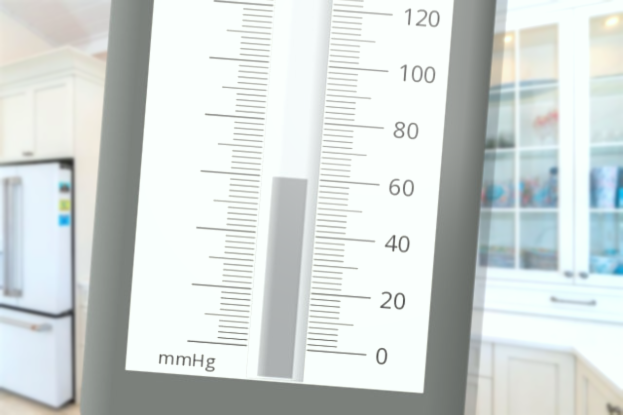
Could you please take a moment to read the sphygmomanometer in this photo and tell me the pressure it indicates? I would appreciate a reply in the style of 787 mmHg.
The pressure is 60 mmHg
